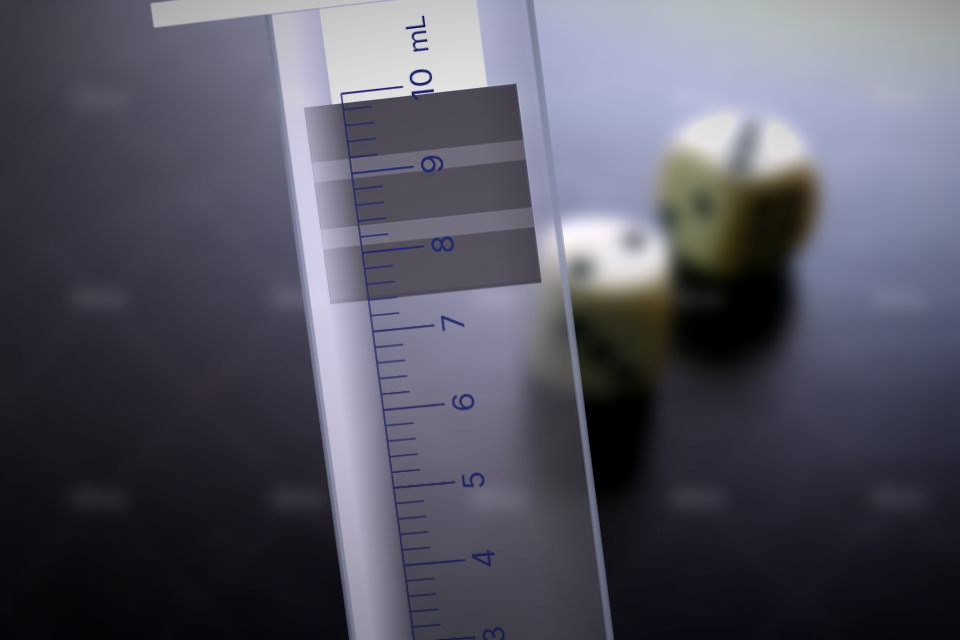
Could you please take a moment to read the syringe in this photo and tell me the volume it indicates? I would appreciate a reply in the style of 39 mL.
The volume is 7.4 mL
